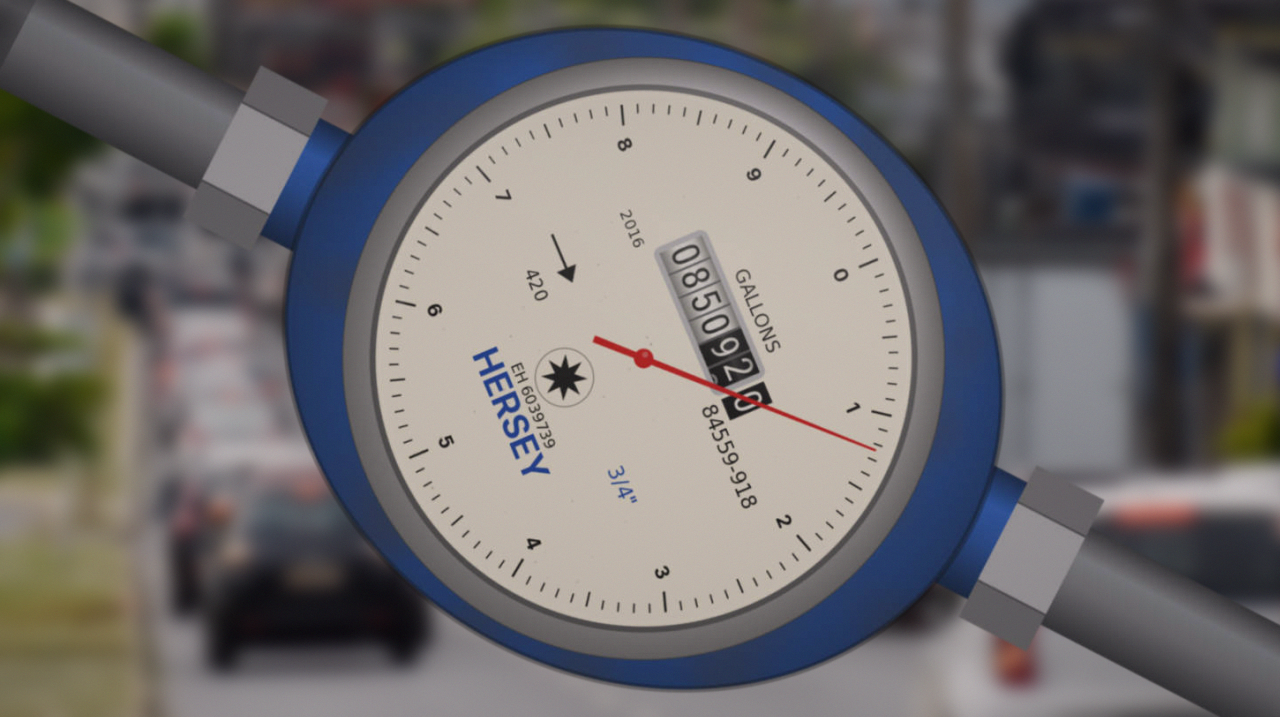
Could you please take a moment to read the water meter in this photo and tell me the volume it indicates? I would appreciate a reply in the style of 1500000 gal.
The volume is 850921.2 gal
